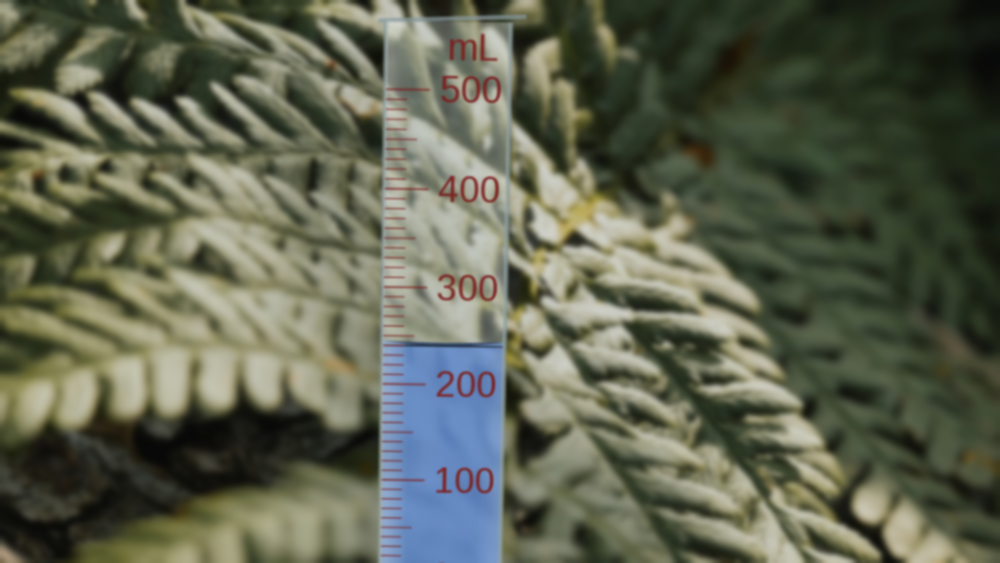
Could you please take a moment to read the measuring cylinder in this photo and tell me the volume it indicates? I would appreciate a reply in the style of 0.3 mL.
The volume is 240 mL
